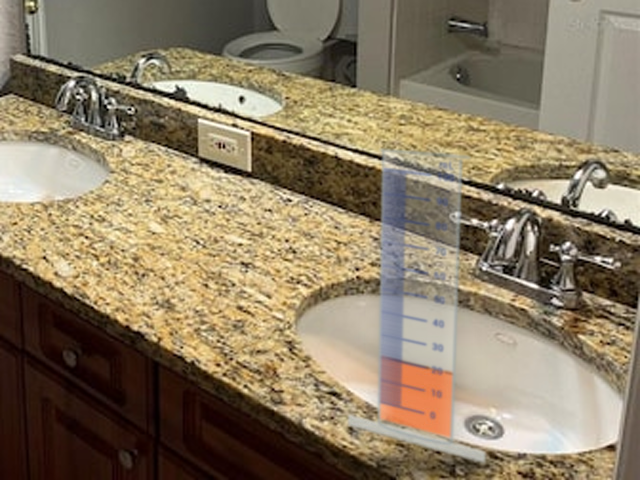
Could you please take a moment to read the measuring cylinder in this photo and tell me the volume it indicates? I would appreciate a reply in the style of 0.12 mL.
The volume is 20 mL
